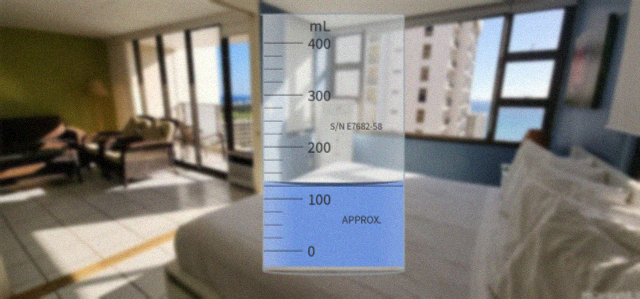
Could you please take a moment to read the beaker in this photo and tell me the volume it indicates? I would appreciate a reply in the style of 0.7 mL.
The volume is 125 mL
